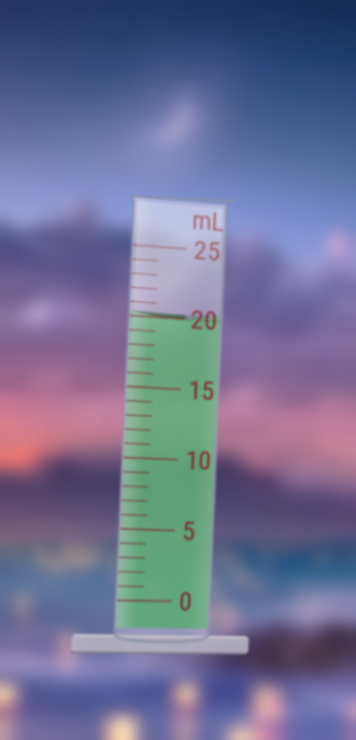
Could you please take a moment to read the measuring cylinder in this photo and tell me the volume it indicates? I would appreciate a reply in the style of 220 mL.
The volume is 20 mL
